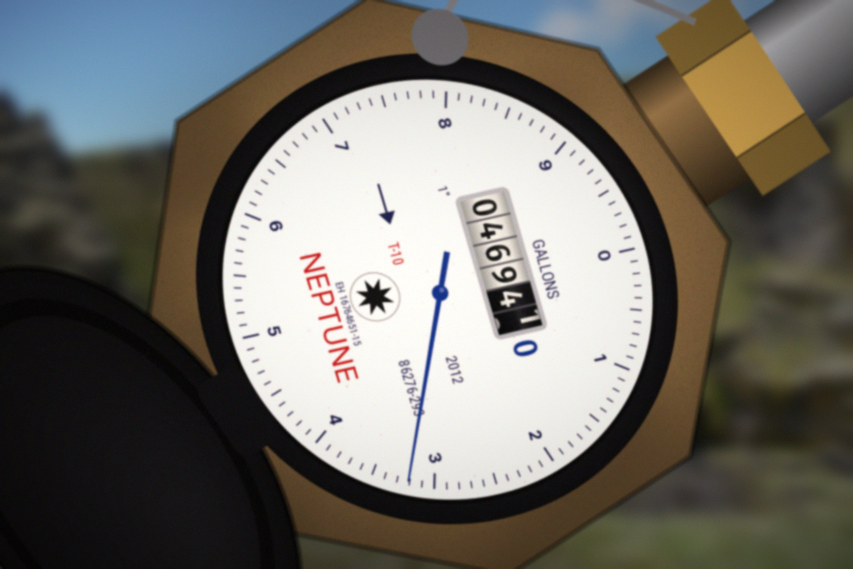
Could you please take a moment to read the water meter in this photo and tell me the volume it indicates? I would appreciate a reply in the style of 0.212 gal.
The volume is 469413.2 gal
